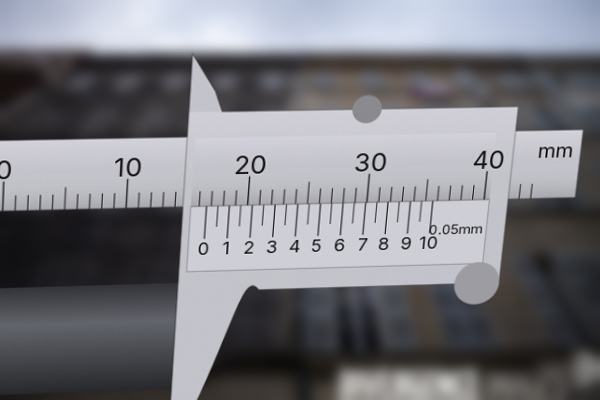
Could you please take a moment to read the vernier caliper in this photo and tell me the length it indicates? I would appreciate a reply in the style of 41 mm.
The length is 16.6 mm
